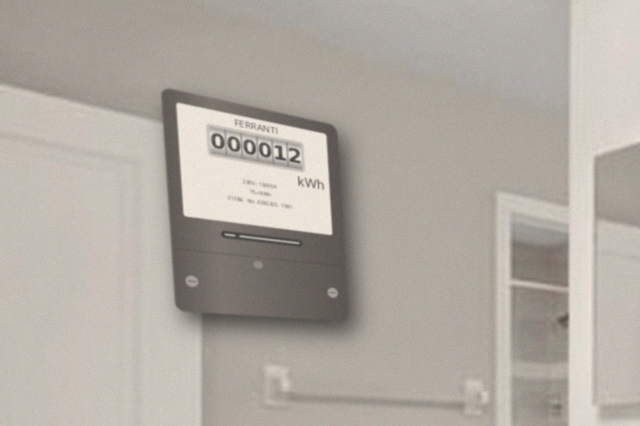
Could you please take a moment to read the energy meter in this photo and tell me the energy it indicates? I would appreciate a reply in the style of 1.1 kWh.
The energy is 12 kWh
